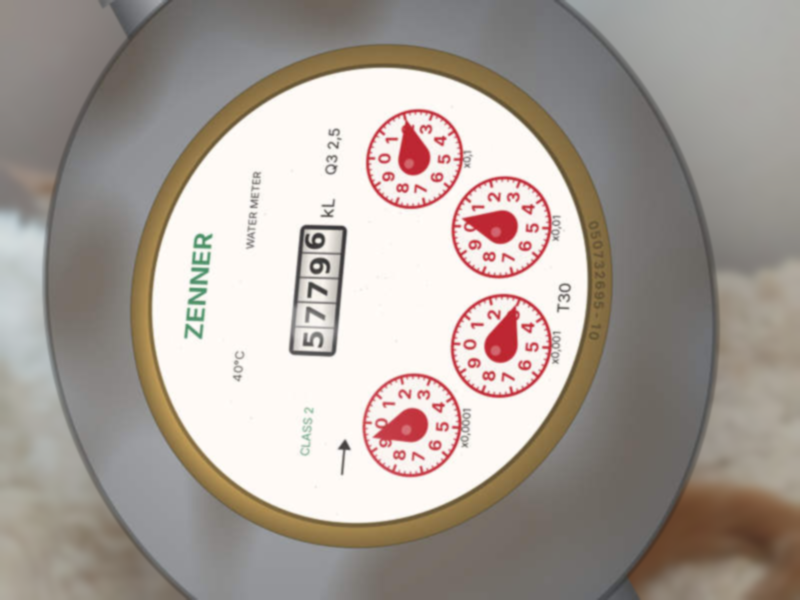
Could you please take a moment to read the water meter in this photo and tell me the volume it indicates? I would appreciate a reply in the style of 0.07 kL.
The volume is 57796.2029 kL
